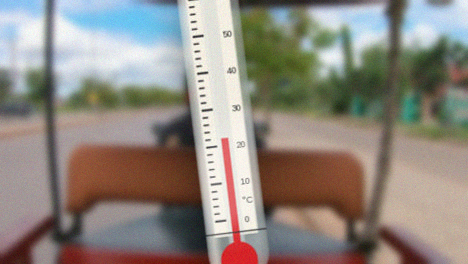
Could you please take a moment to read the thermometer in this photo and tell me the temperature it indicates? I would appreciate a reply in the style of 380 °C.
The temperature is 22 °C
